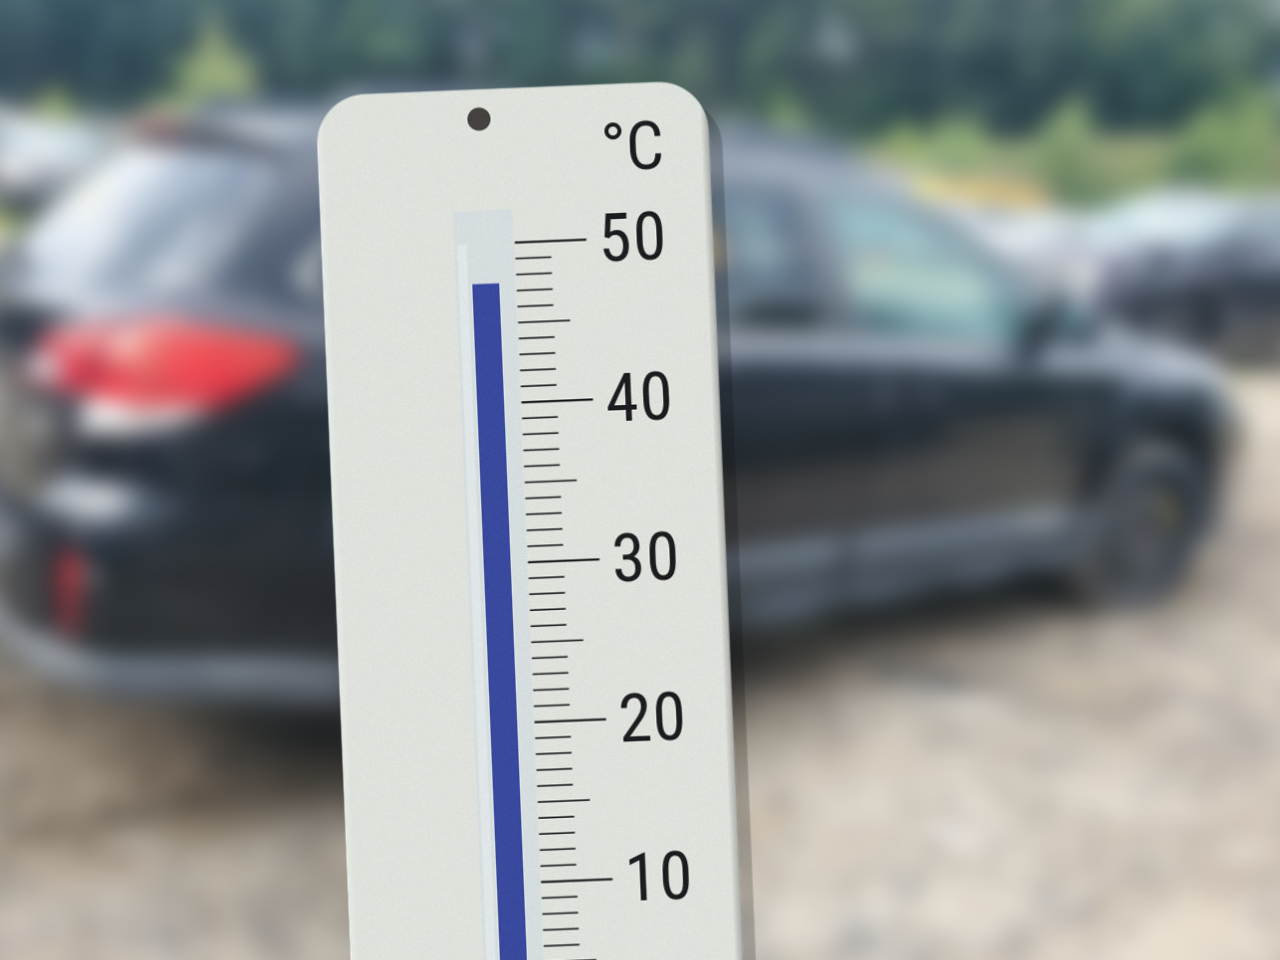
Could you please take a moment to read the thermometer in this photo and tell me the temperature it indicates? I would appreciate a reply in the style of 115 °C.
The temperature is 47.5 °C
